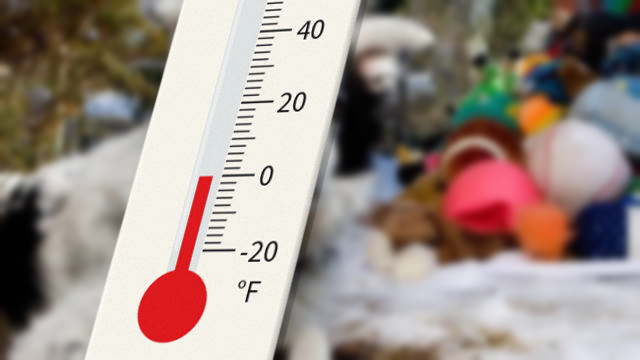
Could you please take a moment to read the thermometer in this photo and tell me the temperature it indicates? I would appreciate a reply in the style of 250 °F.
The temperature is 0 °F
